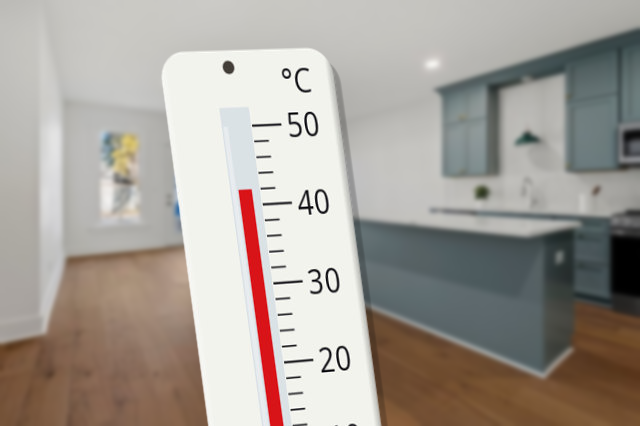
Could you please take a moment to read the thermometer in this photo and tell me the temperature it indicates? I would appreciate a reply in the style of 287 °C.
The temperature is 42 °C
